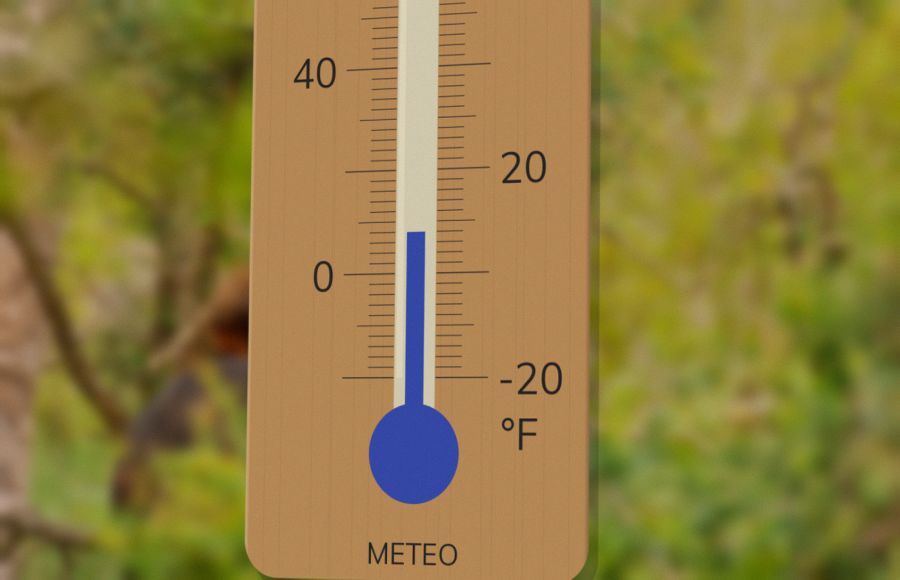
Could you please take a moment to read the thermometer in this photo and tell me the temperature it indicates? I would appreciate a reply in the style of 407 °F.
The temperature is 8 °F
